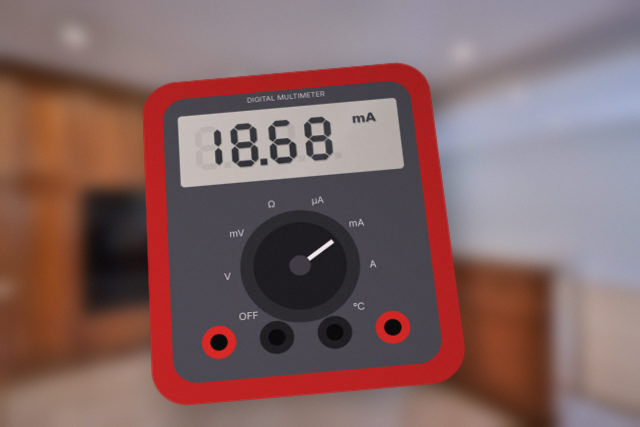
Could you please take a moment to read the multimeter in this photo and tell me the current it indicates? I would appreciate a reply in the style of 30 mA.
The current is 18.68 mA
